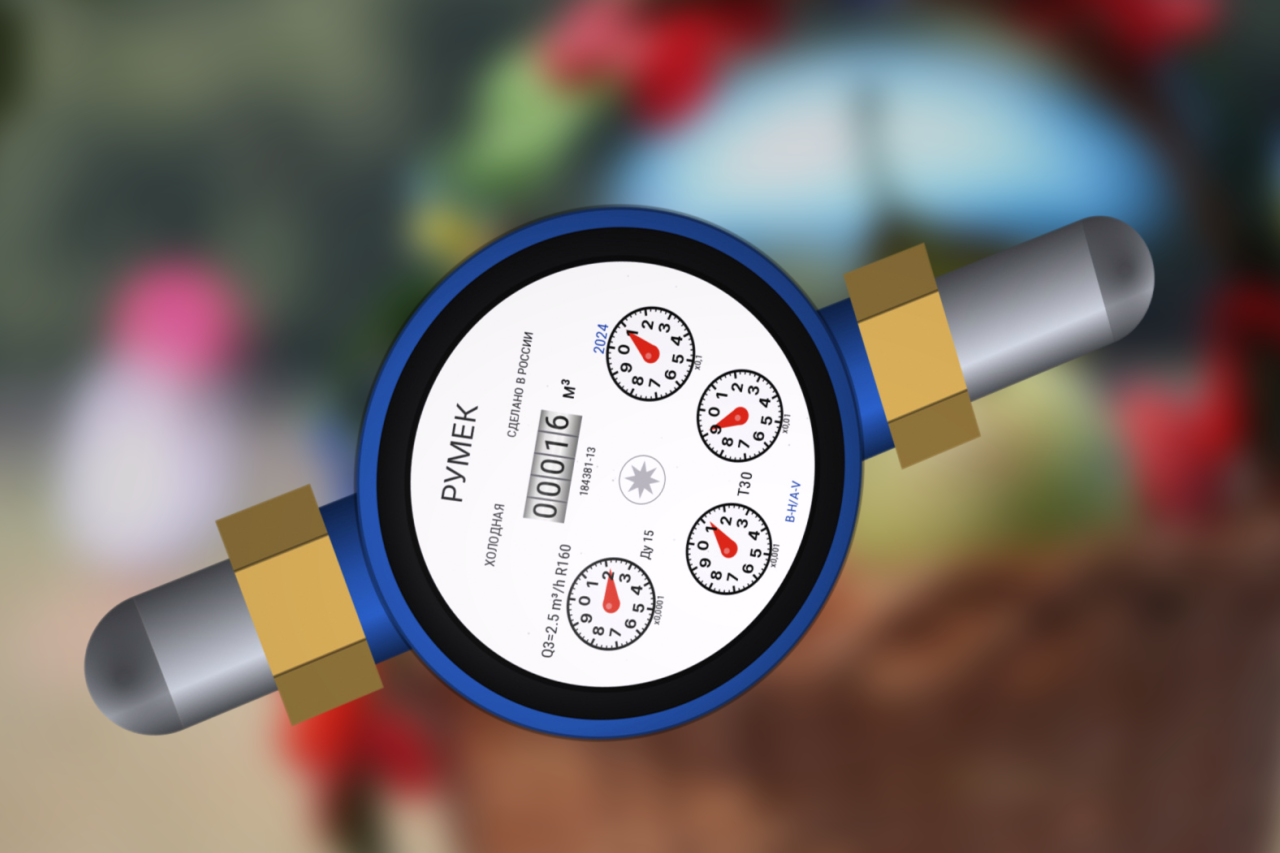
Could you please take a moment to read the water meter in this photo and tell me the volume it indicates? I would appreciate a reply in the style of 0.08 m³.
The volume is 16.0912 m³
